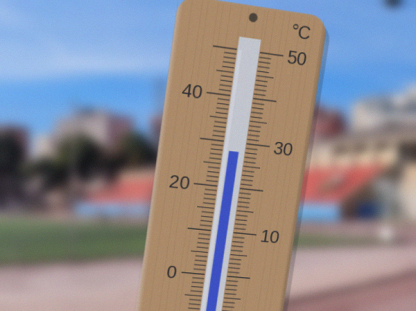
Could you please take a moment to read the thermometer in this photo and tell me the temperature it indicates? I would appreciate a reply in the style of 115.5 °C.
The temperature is 28 °C
